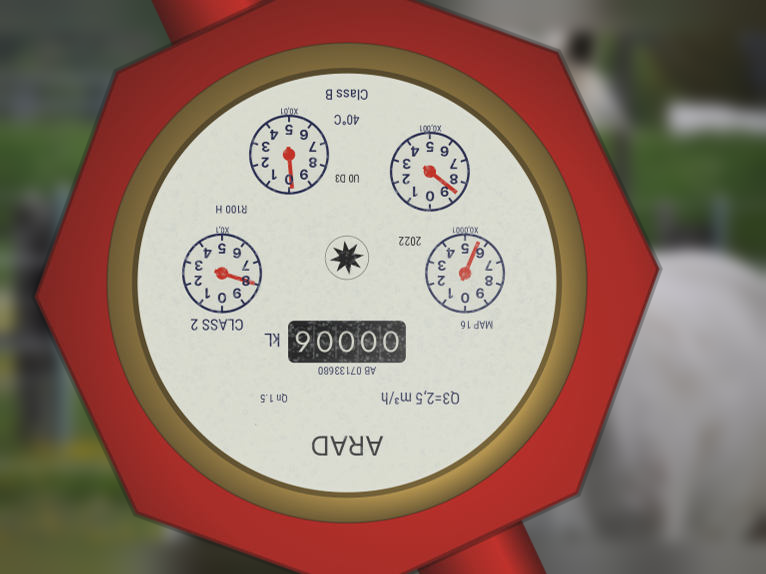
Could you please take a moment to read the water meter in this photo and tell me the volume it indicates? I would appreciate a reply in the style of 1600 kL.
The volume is 6.7985 kL
